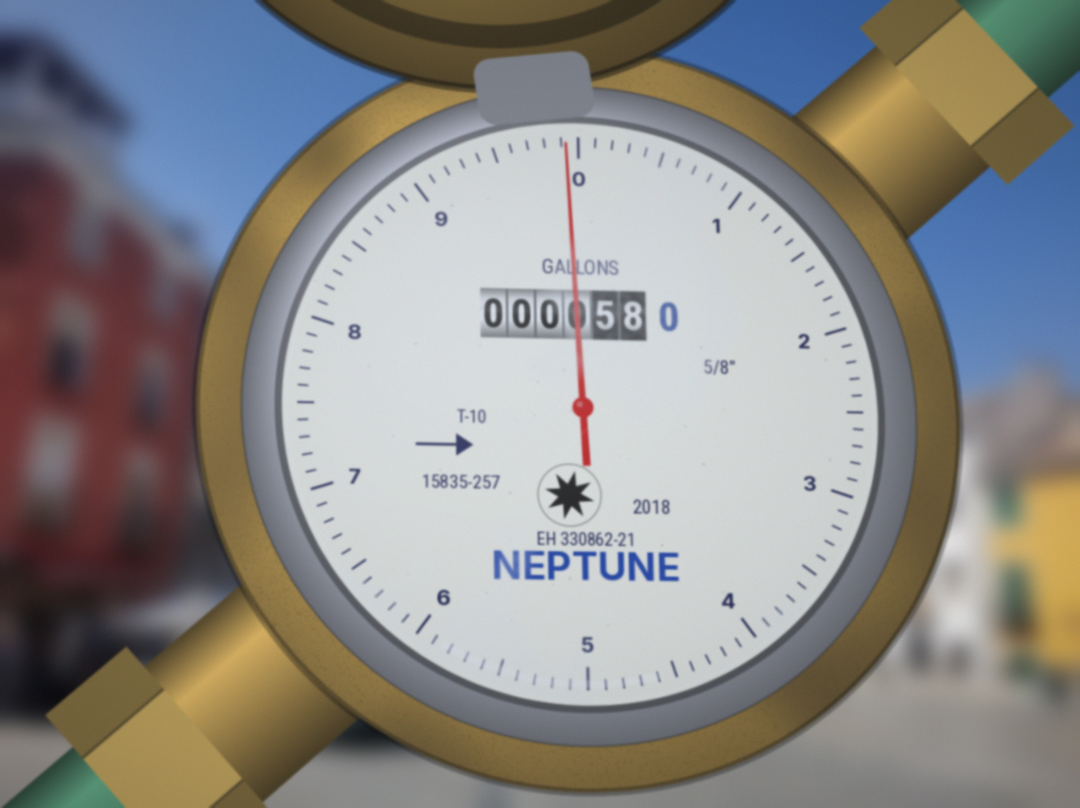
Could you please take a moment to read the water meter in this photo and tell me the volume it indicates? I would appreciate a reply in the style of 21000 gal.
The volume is 579.9 gal
